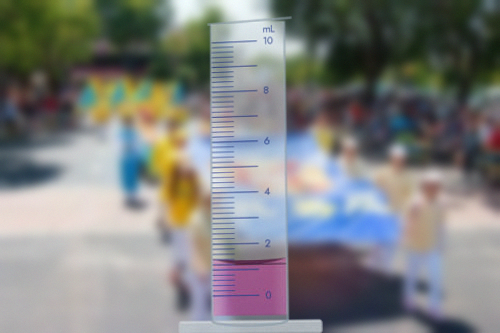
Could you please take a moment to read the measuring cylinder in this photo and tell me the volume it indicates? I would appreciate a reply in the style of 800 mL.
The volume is 1.2 mL
